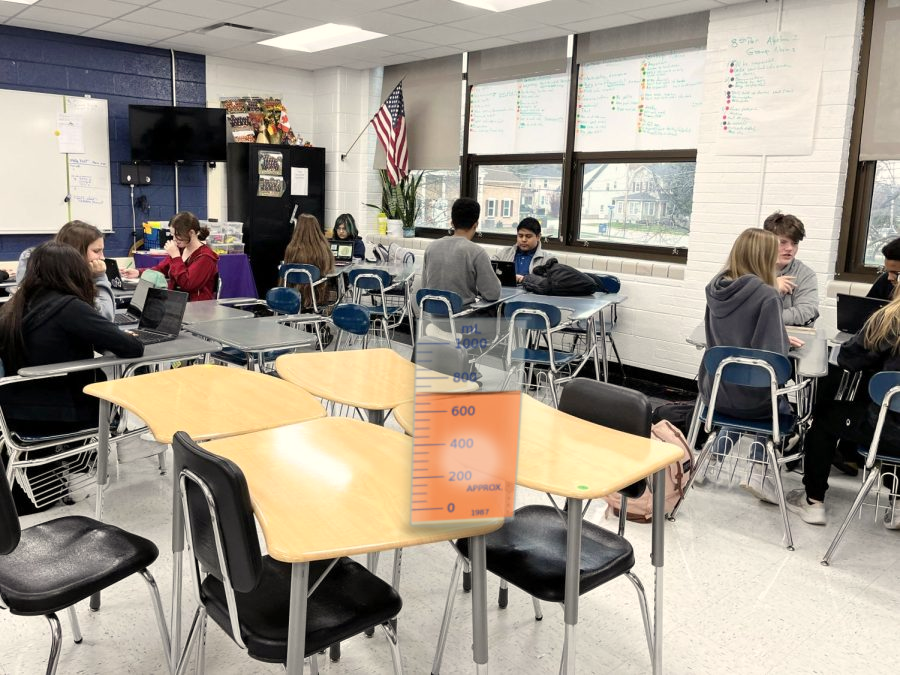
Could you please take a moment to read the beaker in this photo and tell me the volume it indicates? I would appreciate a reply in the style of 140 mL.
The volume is 700 mL
